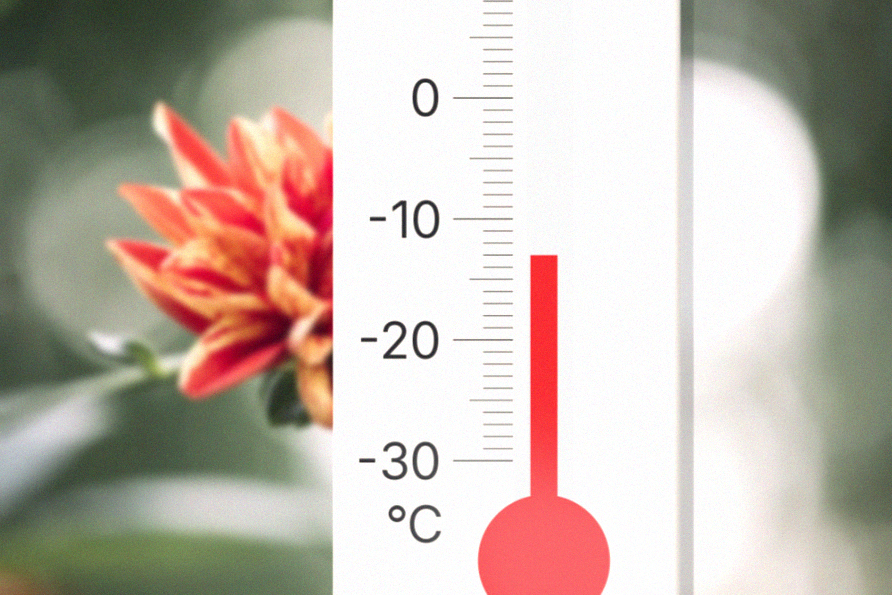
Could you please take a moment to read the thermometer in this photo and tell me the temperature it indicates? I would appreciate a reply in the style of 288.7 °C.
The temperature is -13 °C
